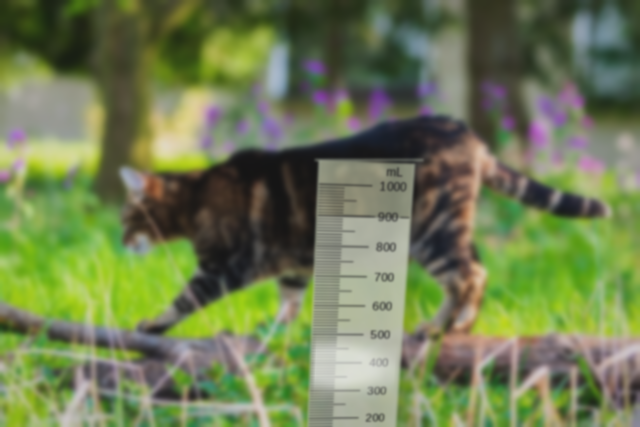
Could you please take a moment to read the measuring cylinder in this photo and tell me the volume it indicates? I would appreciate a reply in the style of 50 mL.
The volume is 900 mL
